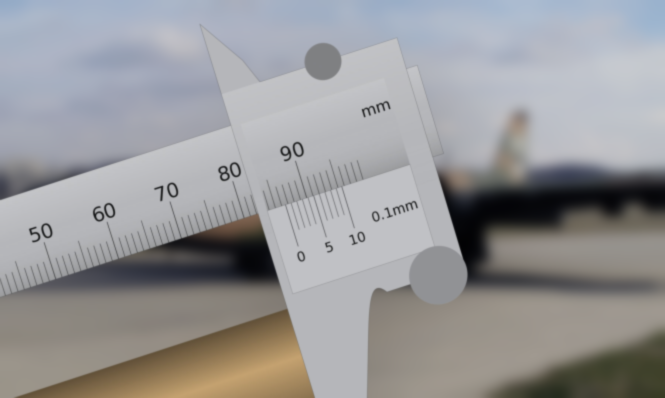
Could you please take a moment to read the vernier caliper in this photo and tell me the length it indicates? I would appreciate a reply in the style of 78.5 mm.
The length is 86.6 mm
